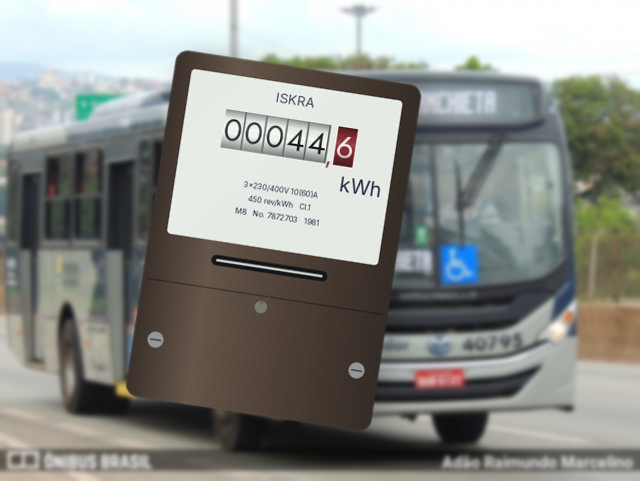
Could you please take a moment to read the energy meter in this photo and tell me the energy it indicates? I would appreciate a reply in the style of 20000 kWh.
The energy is 44.6 kWh
